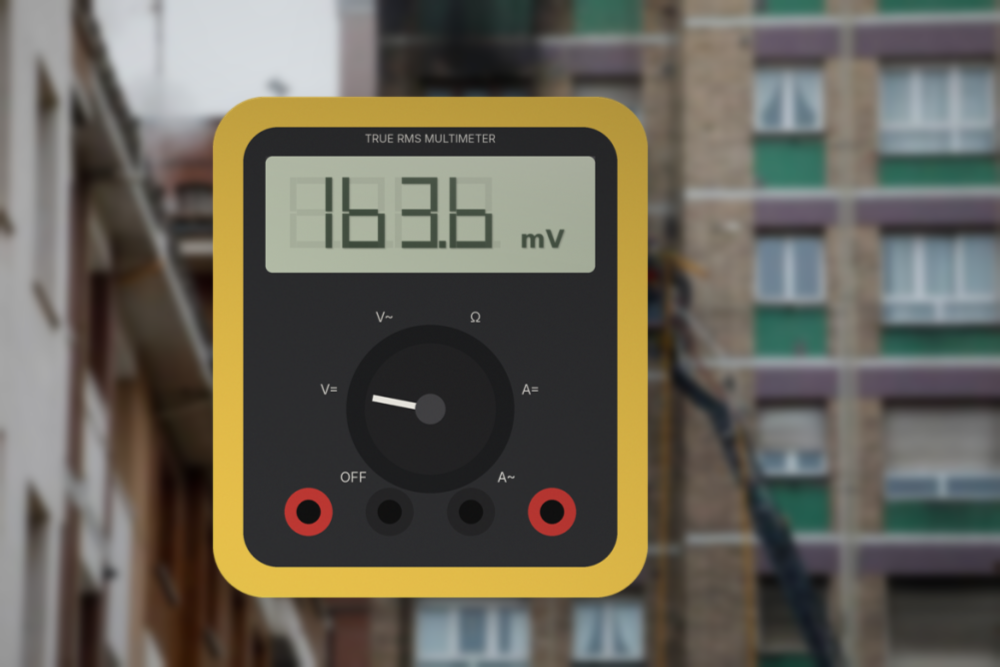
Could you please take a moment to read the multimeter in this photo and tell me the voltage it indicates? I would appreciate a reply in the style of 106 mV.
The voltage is 163.6 mV
